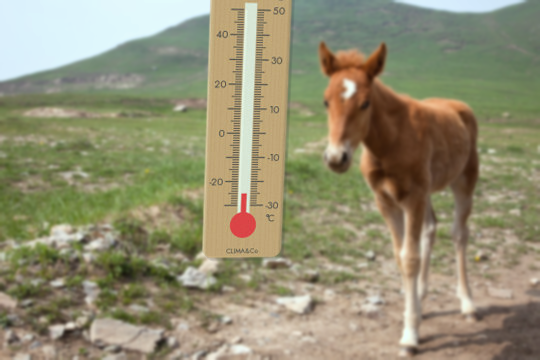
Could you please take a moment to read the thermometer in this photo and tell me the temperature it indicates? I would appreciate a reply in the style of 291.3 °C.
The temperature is -25 °C
